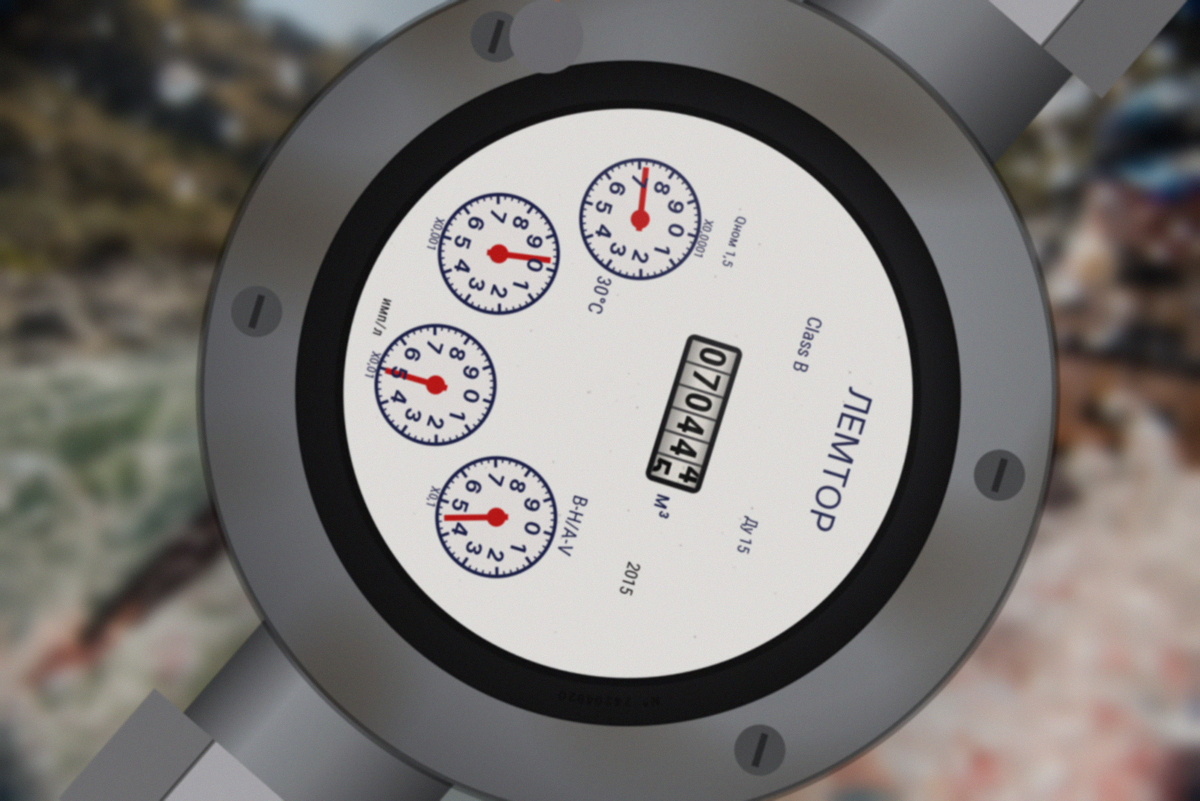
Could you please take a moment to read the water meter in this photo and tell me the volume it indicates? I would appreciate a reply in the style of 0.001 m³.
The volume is 70444.4497 m³
